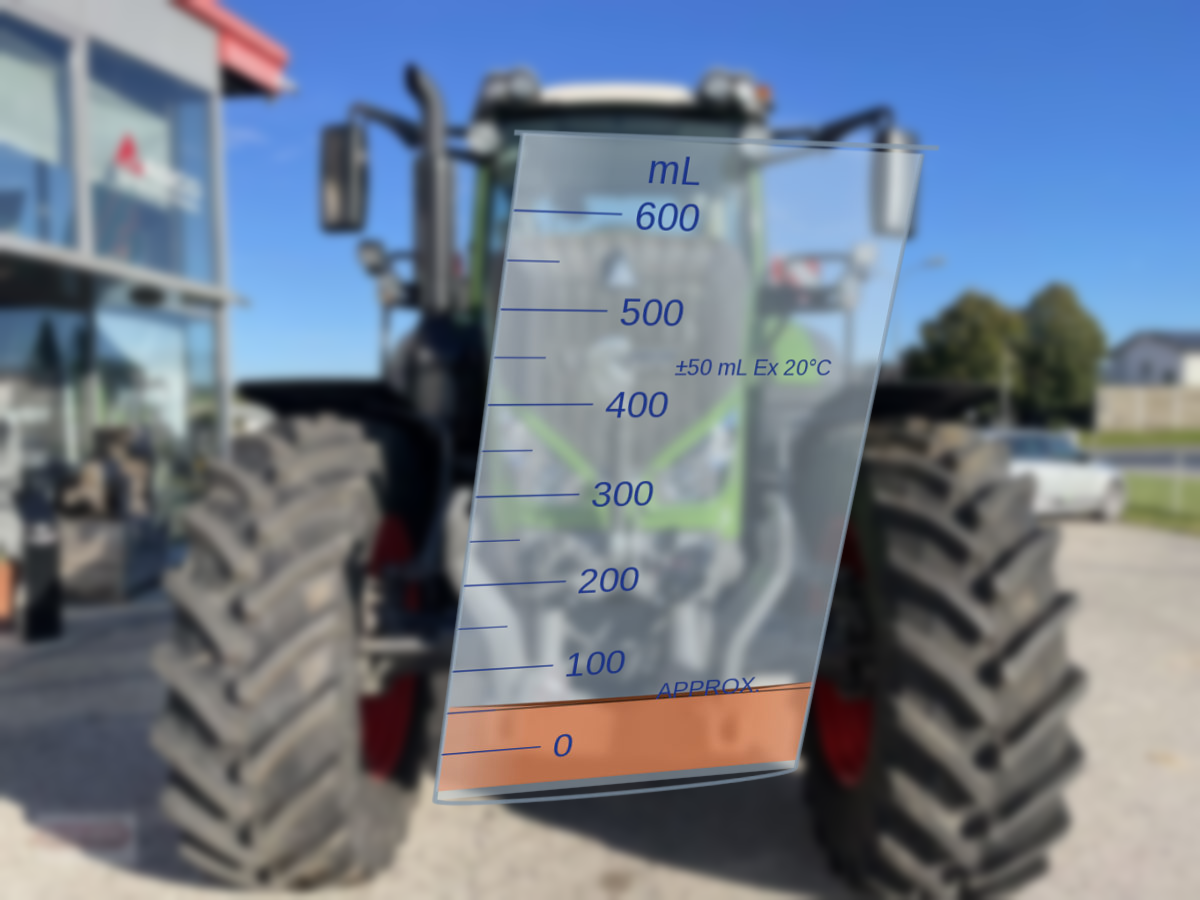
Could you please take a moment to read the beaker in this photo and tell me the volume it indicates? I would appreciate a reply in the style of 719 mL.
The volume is 50 mL
